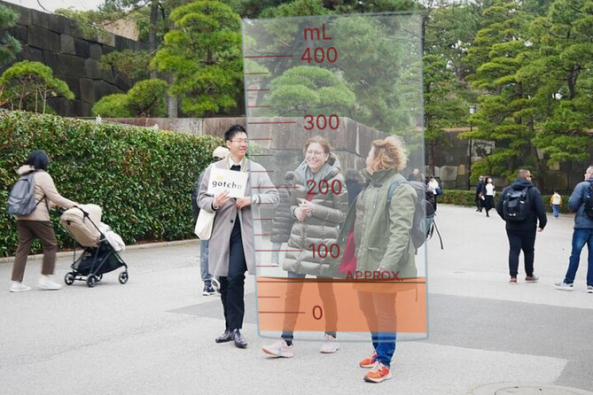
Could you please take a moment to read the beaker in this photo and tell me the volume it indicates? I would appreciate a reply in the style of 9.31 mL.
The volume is 50 mL
